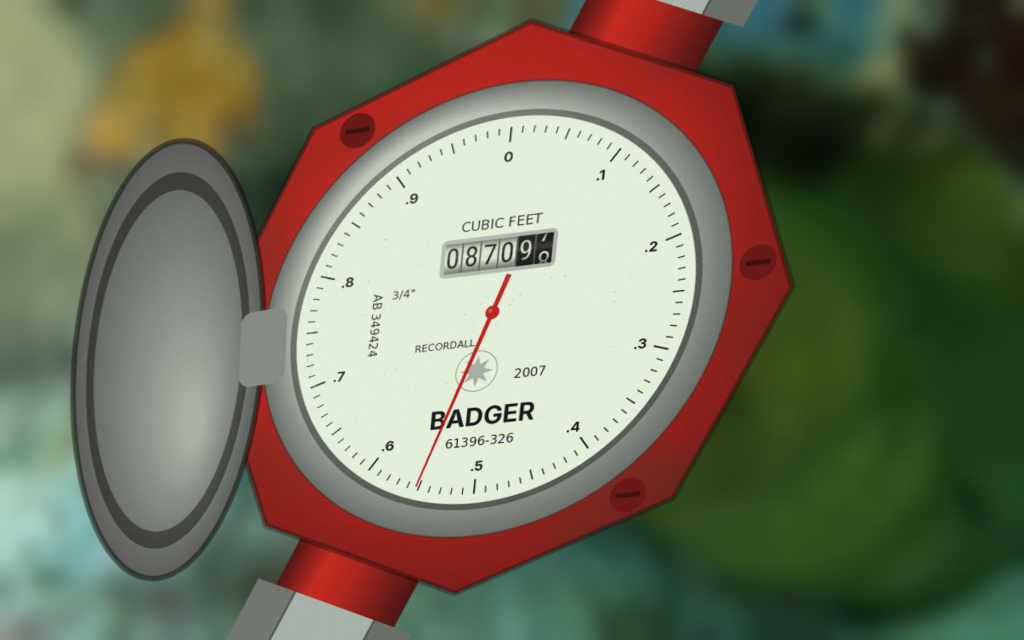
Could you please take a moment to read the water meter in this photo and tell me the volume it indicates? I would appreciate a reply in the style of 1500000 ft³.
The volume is 87097.55 ft³
